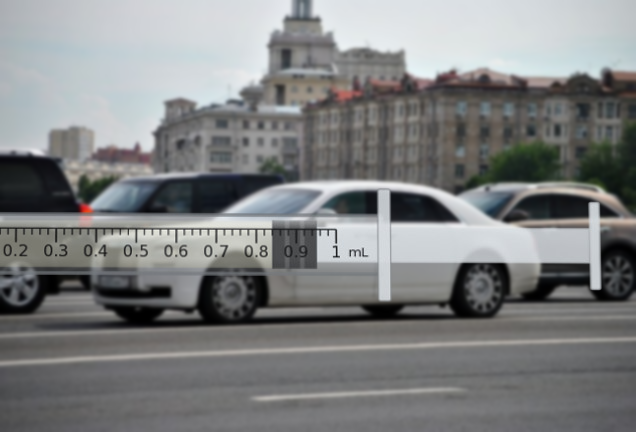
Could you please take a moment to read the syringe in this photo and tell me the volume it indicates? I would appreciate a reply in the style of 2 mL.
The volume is 0.84 mL
